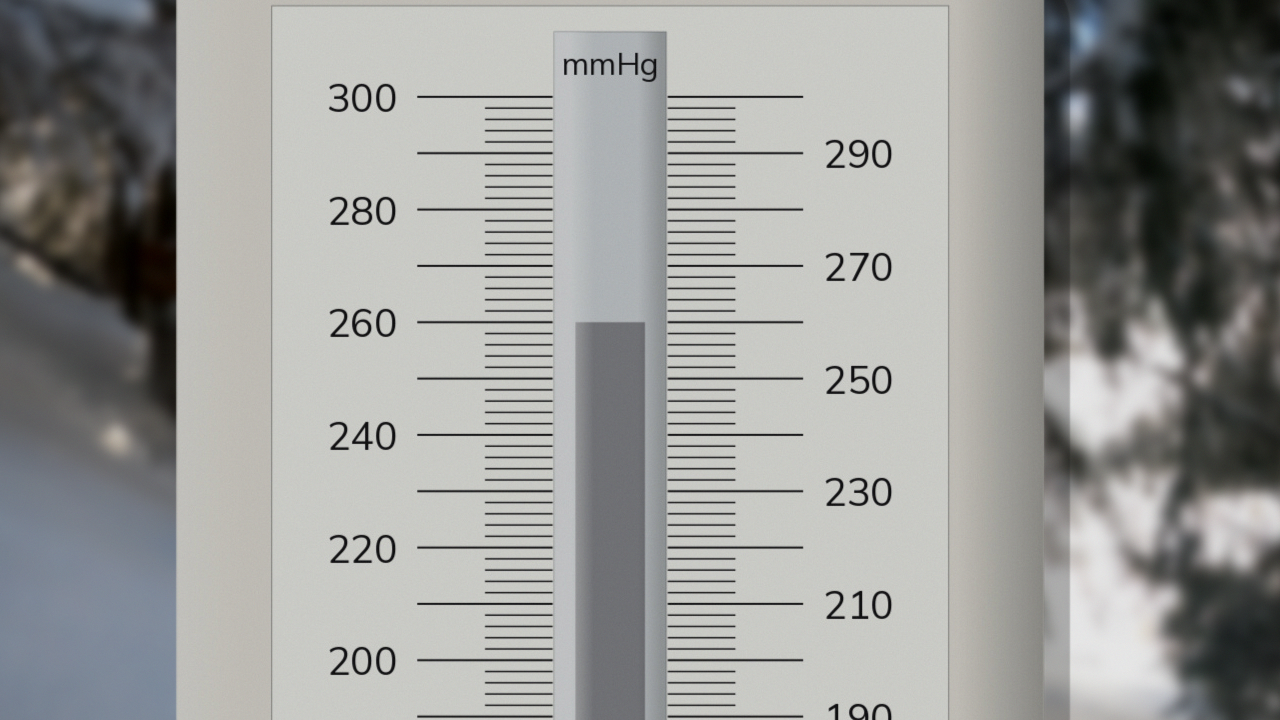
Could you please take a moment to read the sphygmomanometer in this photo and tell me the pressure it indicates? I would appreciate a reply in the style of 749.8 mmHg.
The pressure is 260 mmHg
